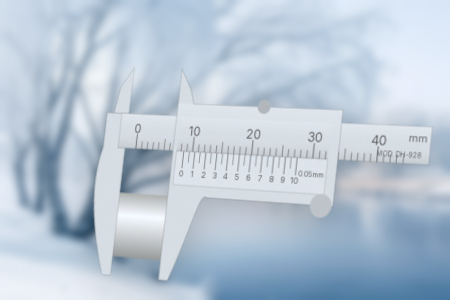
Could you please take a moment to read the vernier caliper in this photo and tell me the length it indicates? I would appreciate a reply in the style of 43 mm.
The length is 8.5 mm
